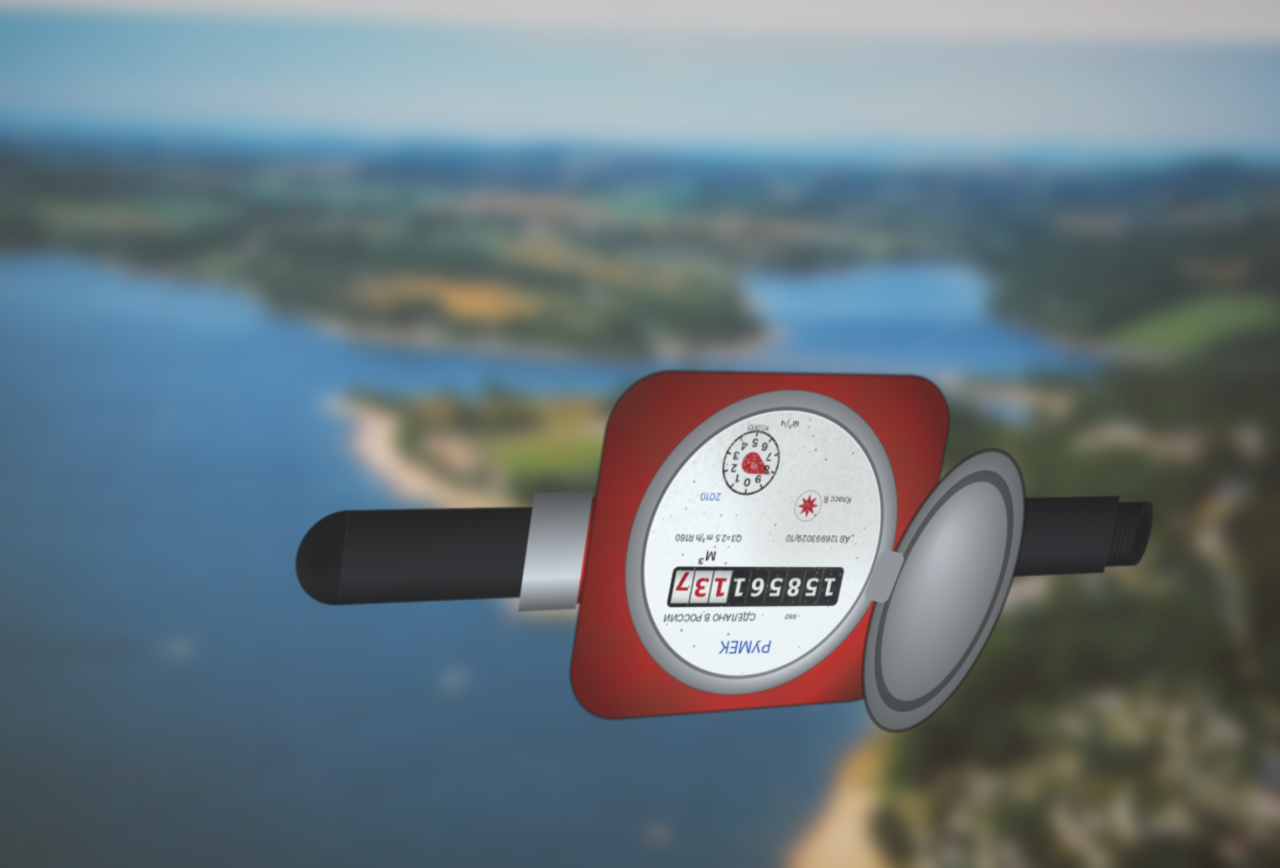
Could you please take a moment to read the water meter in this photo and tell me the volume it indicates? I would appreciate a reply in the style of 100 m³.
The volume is 158561.1368 m³
